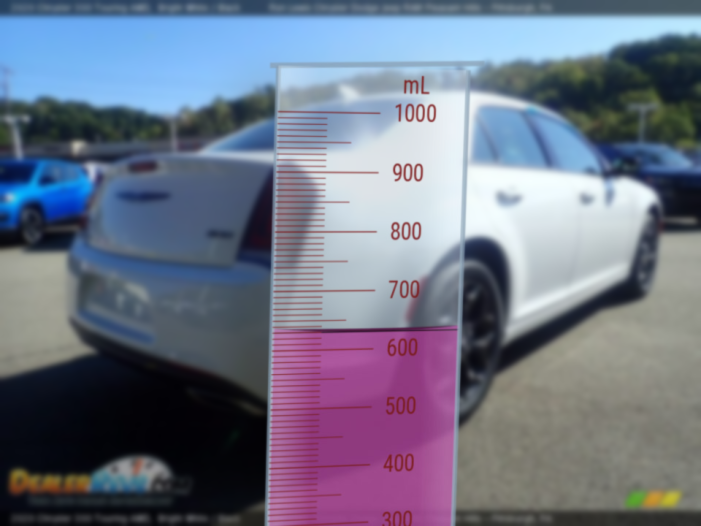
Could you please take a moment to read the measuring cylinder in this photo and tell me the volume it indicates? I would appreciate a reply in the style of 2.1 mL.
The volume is 630 mL
